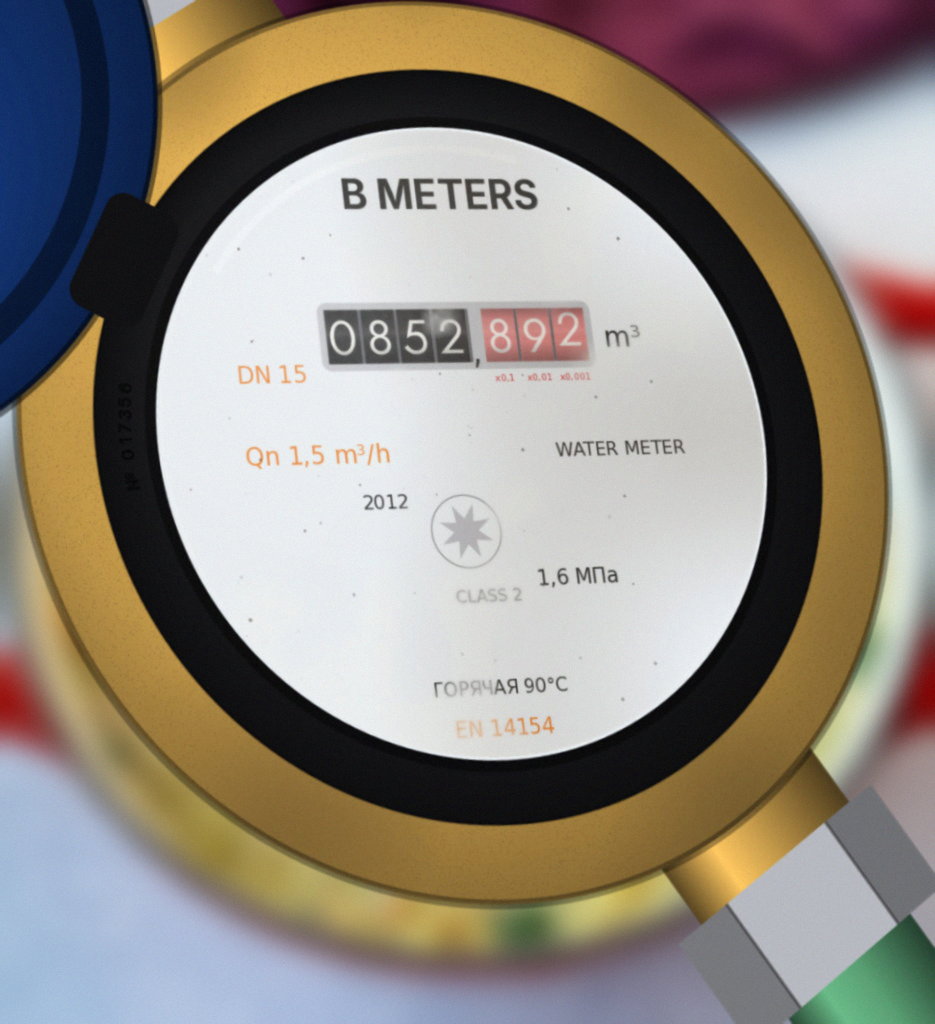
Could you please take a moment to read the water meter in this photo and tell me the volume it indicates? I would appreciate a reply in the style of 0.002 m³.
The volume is 852.892 m³
